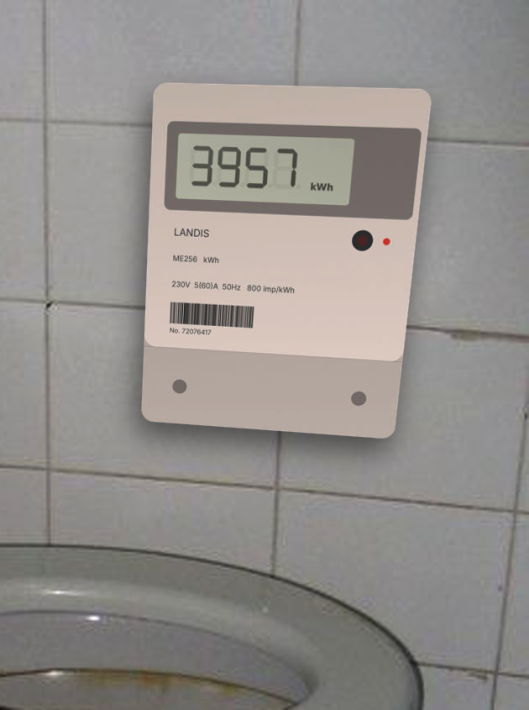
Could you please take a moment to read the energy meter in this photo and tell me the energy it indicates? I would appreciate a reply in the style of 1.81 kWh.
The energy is 3957 kWh
